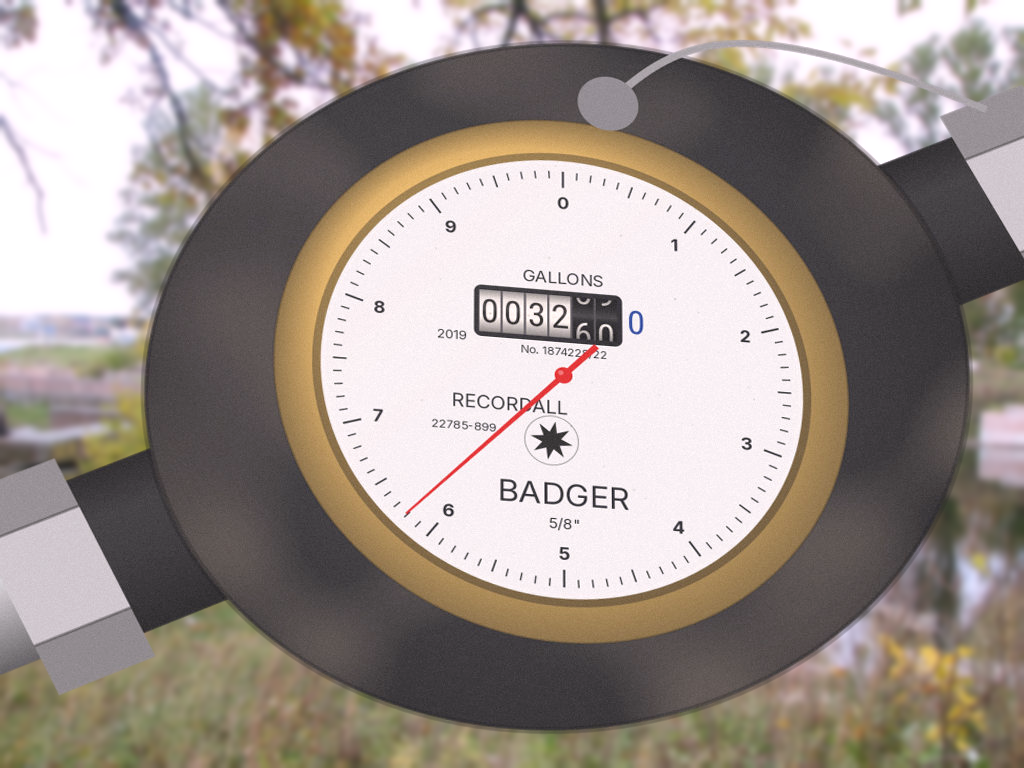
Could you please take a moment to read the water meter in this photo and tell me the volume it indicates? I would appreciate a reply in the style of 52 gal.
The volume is 32596.2 gal
